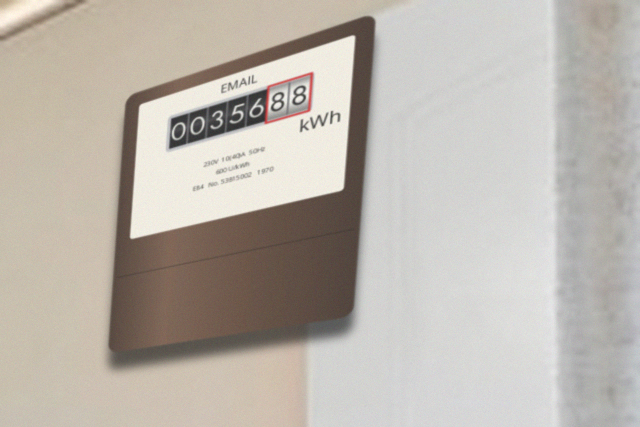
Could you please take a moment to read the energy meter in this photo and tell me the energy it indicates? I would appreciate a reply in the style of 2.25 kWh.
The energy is 356.88 kWh
